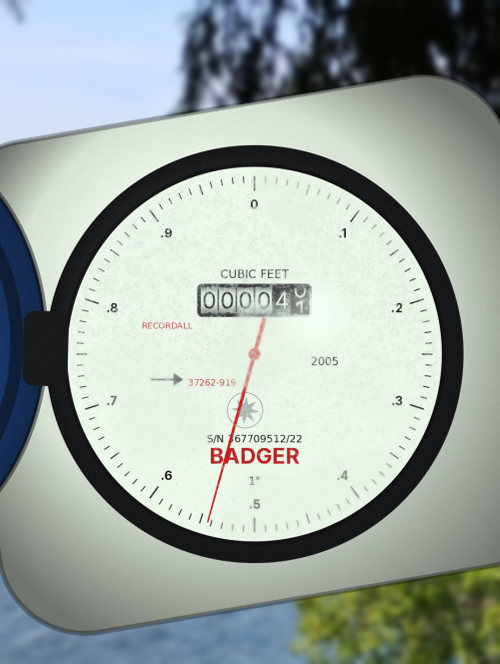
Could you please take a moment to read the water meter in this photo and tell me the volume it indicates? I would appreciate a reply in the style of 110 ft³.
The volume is 40.54 ft³
